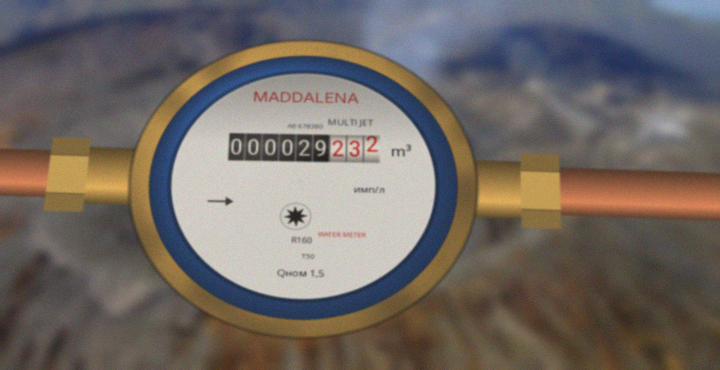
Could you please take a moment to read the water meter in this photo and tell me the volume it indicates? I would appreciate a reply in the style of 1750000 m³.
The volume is 29.232 m³
